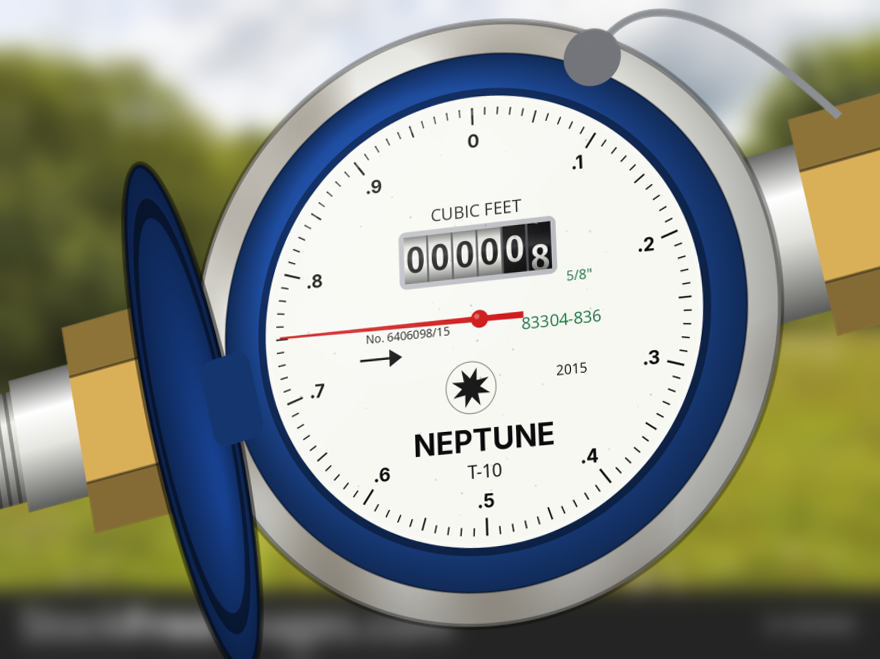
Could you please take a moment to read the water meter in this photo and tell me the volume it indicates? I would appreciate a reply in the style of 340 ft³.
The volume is 7.75 ft³
